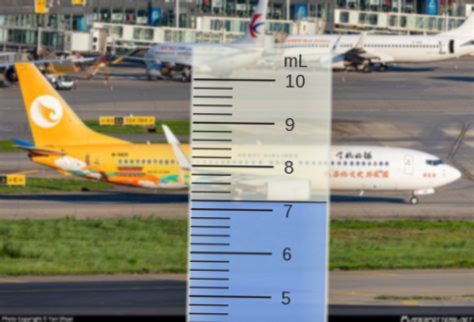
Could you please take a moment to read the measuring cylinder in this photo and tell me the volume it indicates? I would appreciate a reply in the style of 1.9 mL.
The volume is 7.2 mL
